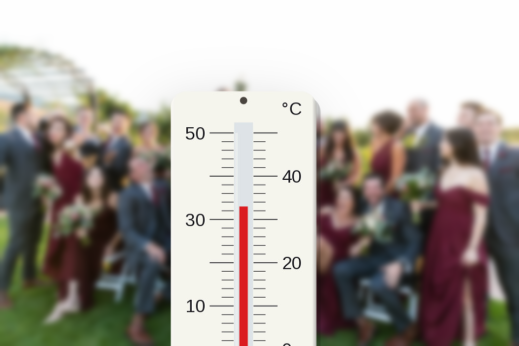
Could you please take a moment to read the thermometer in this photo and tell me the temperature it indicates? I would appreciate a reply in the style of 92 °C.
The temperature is 33 °C
